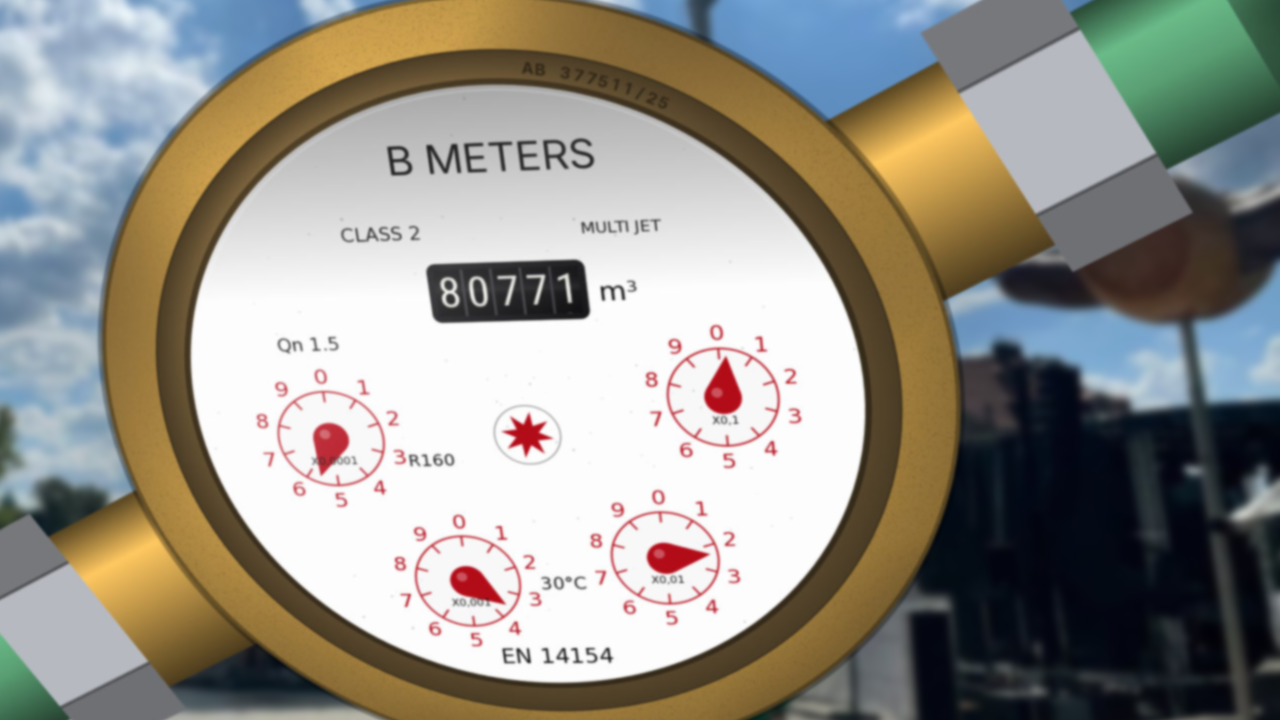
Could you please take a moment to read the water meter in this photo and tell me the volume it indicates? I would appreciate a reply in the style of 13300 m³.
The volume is 80771.0235 m³
